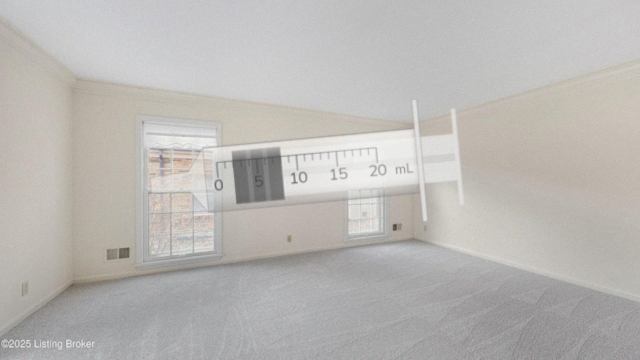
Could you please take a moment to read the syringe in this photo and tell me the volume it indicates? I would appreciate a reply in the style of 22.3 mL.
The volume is 2 mL
